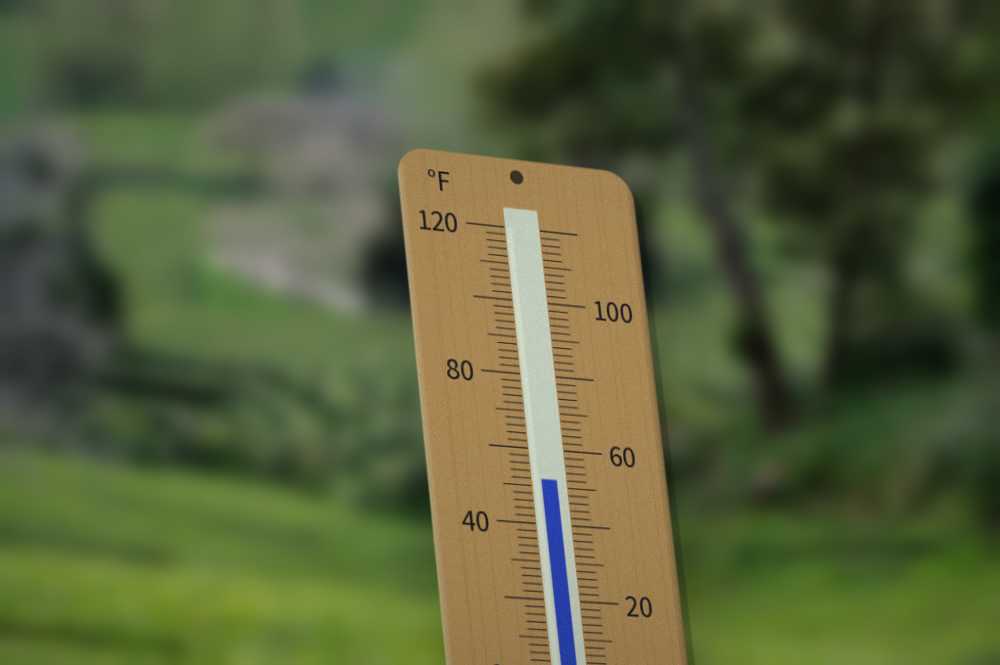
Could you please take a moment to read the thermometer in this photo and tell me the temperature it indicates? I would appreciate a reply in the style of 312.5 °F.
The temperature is 52 °F
